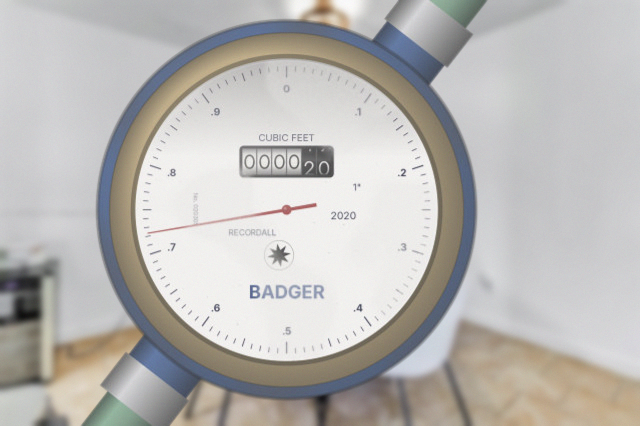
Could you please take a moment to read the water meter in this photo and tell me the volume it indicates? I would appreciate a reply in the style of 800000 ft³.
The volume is 19.72 ft³
